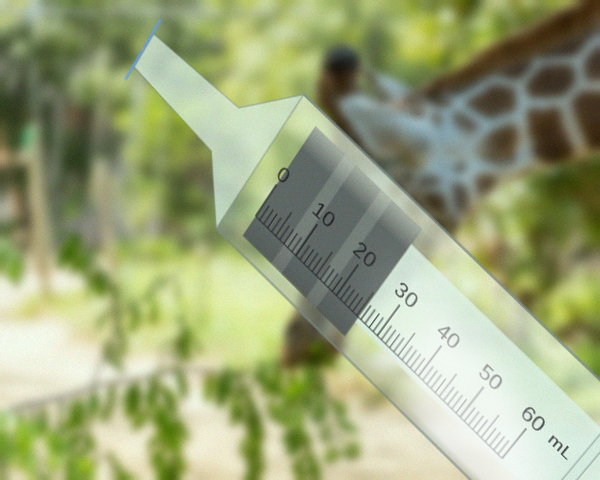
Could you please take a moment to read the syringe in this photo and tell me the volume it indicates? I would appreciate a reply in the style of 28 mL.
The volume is 0 mL
